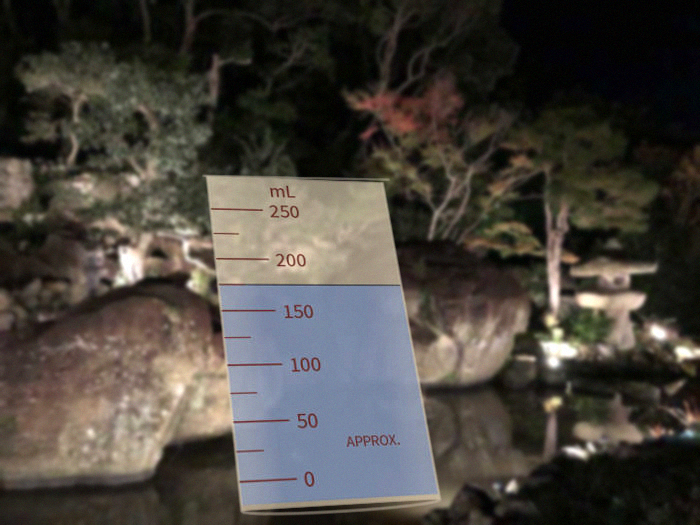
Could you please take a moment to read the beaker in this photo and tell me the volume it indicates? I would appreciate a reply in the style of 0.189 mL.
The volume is 175 mL
